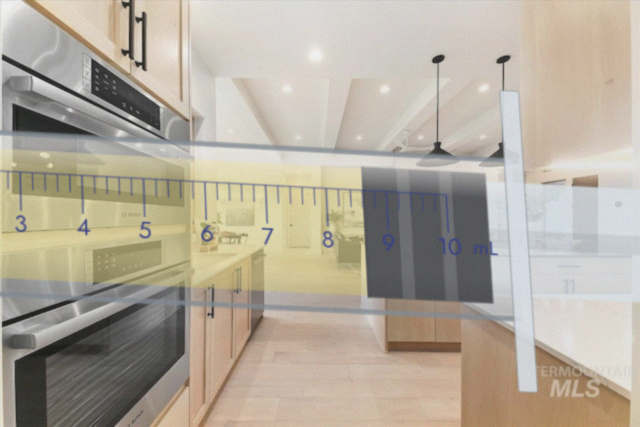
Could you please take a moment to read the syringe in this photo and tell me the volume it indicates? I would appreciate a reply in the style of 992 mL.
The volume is 8.6 mL
